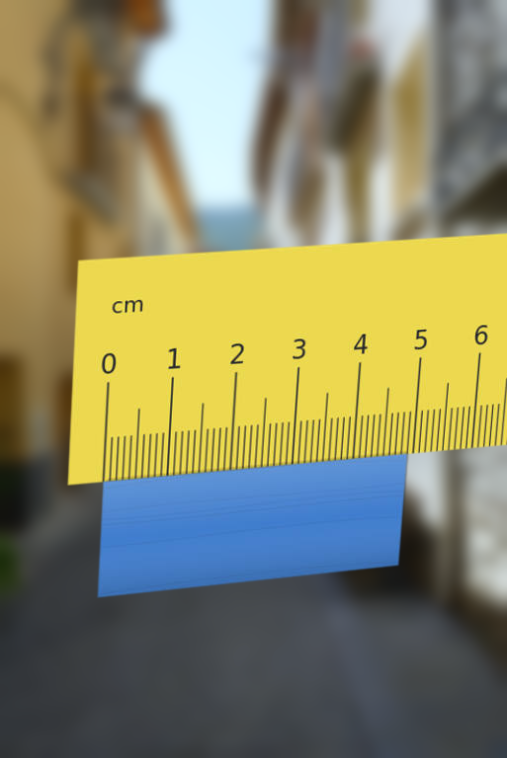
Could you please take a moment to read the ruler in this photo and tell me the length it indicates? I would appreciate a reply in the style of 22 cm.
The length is 4.9 cm
